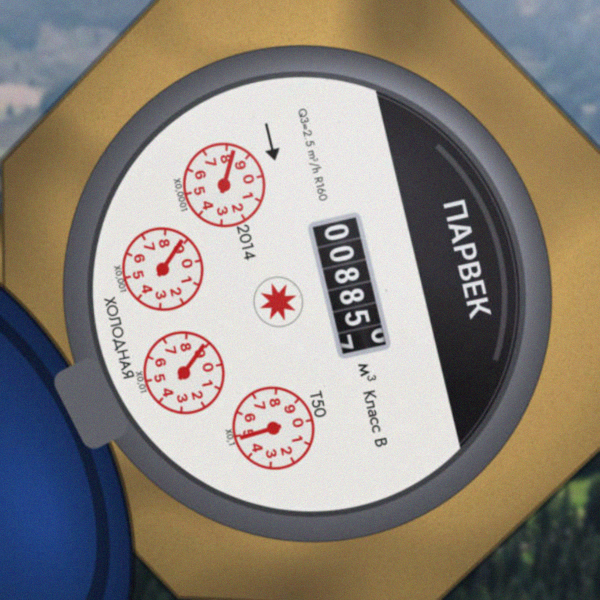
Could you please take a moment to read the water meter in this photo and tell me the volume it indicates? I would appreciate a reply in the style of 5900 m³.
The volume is 8856.4888 m³
